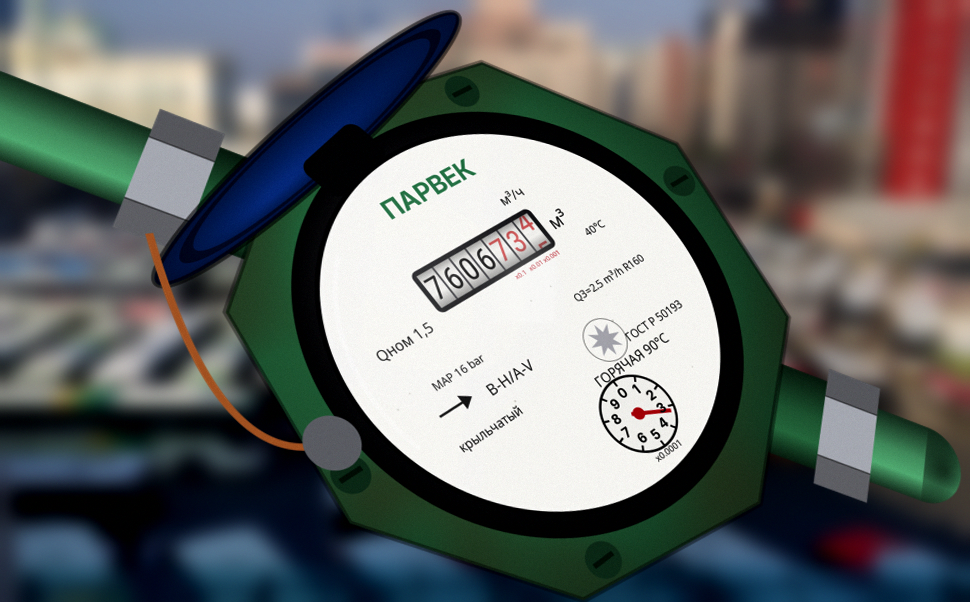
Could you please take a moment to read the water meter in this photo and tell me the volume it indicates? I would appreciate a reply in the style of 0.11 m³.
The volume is 7606.7343 m³
